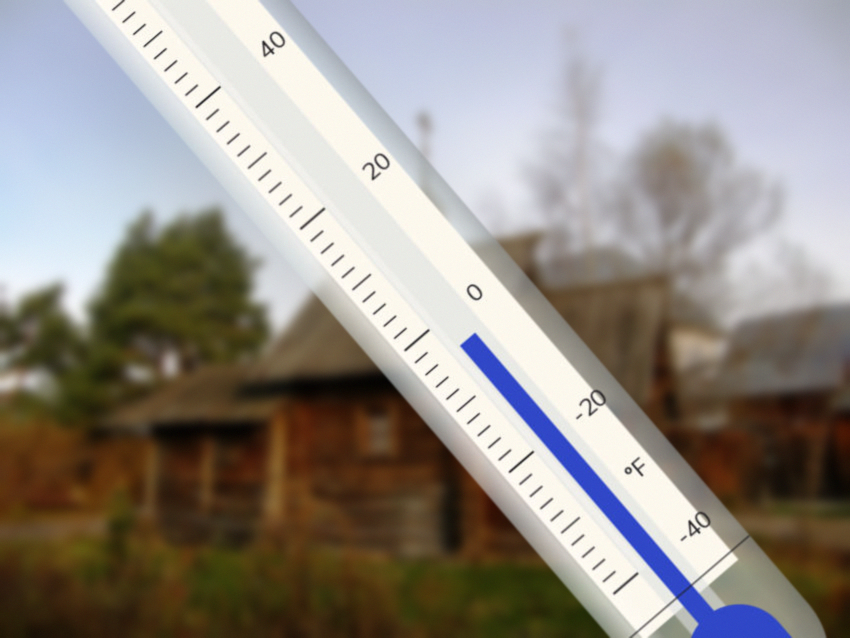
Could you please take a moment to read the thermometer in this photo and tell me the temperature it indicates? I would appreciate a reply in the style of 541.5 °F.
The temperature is -4 °F
